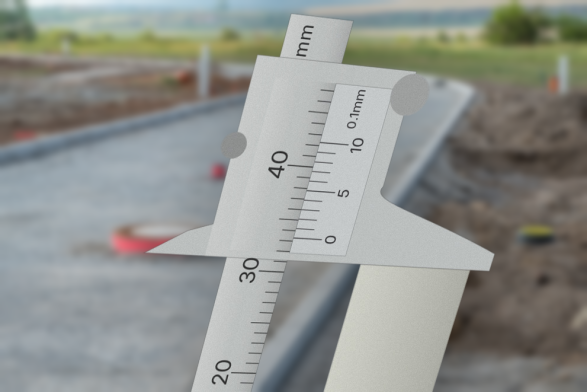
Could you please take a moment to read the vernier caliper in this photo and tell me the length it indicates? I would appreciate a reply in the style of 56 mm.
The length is 33.3 mm
